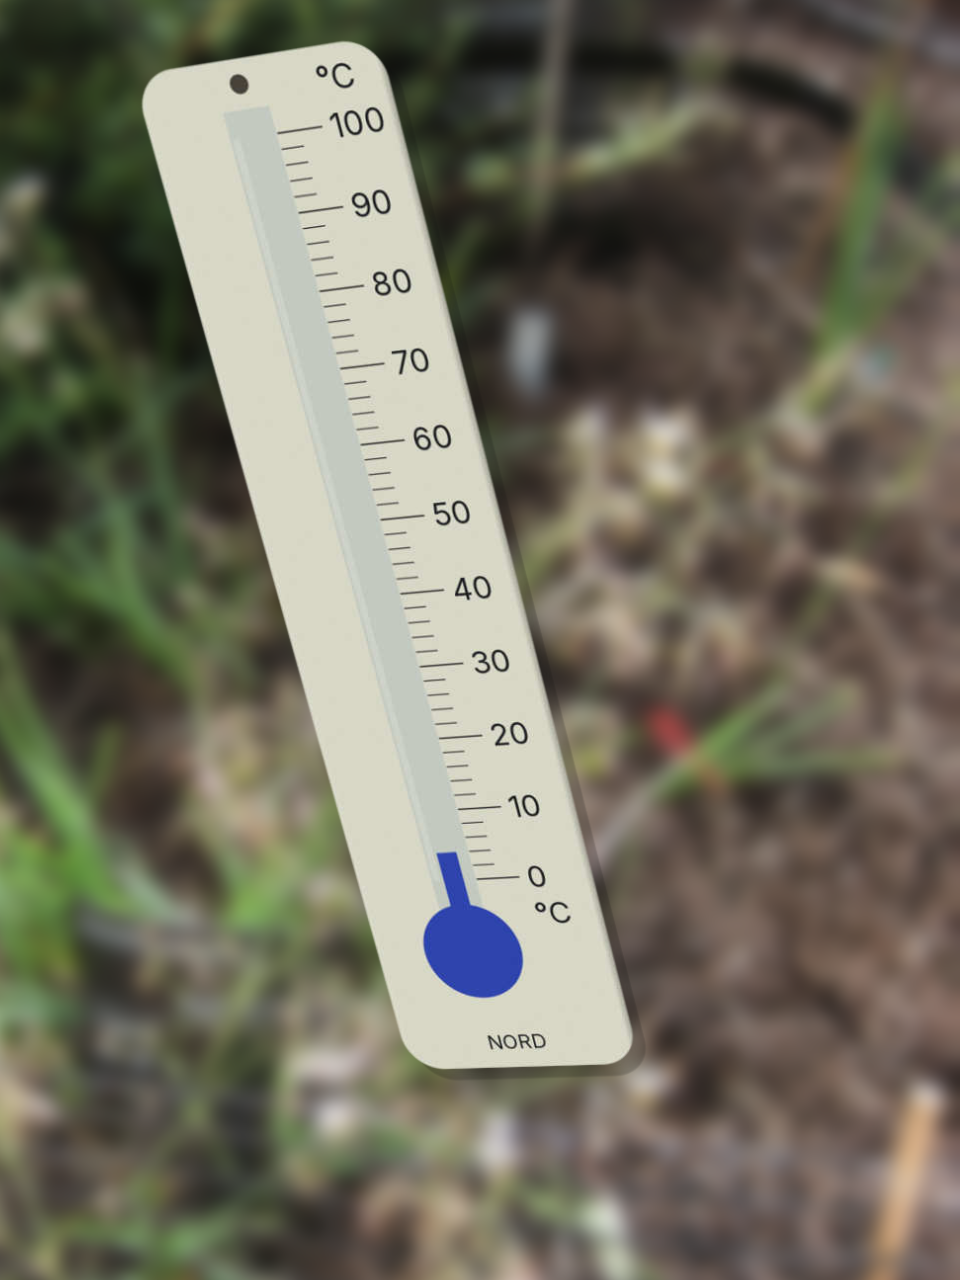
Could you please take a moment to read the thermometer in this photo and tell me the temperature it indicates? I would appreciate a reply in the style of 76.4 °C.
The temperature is 4 °C
